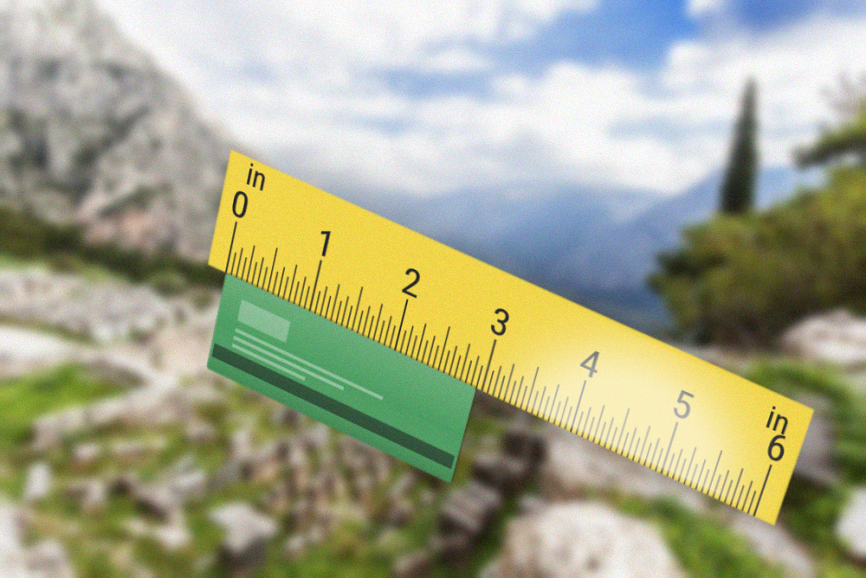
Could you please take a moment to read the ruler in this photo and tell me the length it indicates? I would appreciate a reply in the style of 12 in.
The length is 2.9375 in
